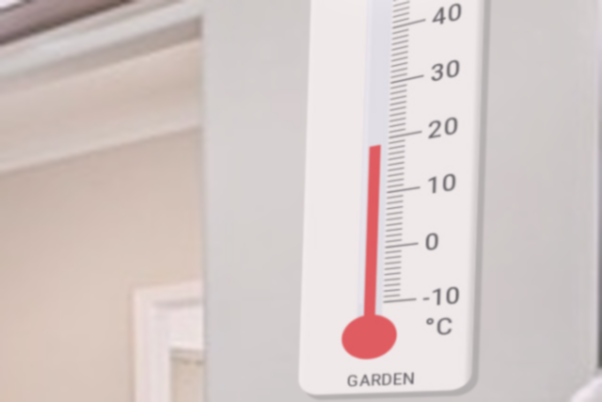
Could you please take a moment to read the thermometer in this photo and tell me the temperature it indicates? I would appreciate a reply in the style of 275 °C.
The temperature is 19 °C
